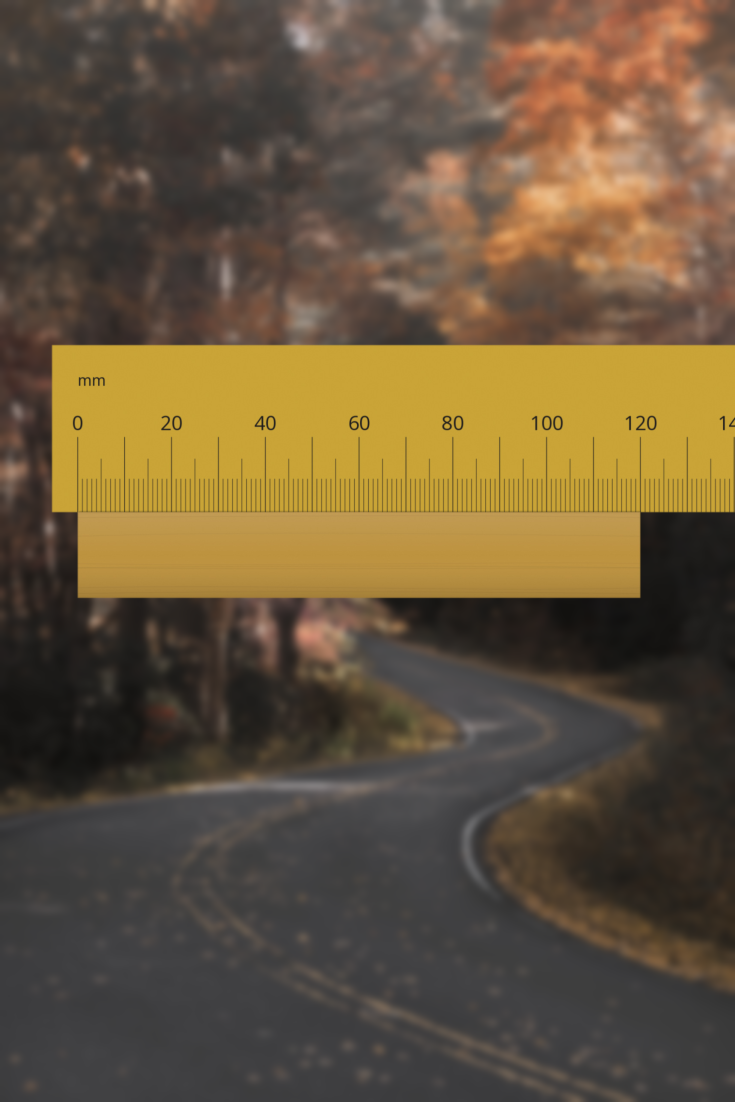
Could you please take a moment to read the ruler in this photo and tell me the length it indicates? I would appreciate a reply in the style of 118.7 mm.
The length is 120 mm
